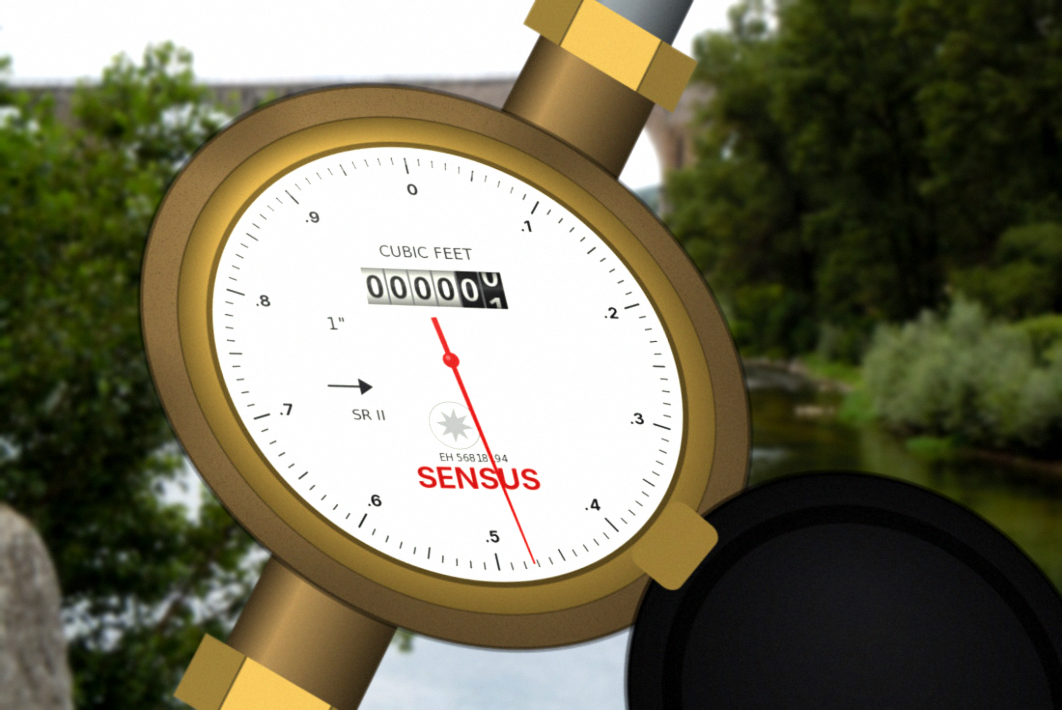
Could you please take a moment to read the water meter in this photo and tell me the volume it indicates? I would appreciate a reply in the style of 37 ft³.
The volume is 0.47 ft³
